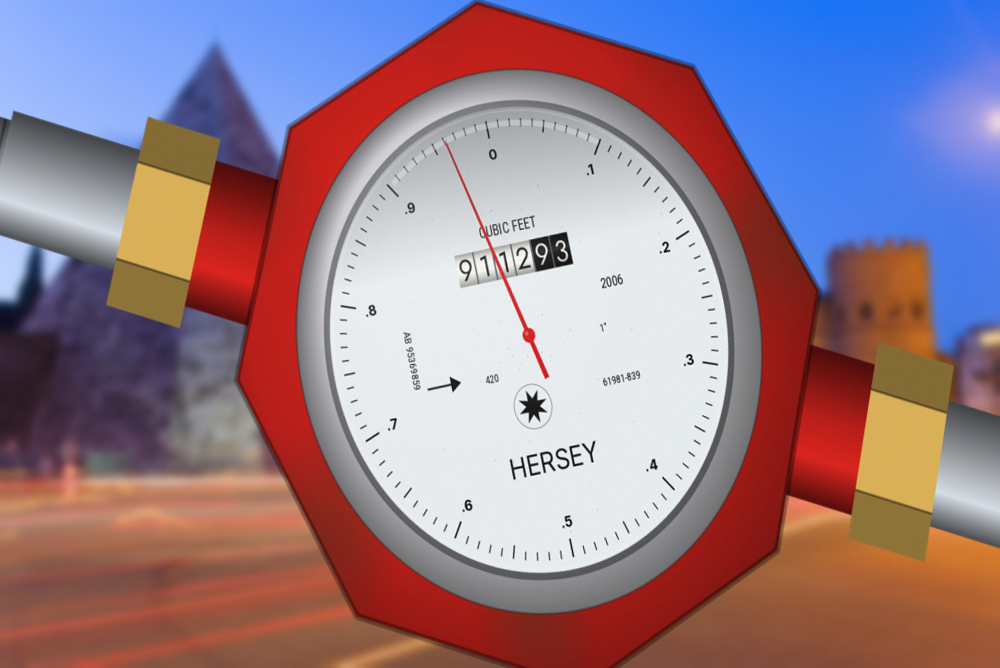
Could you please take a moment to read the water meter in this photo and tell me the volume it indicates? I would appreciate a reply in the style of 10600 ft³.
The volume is 911292.96 ft³
